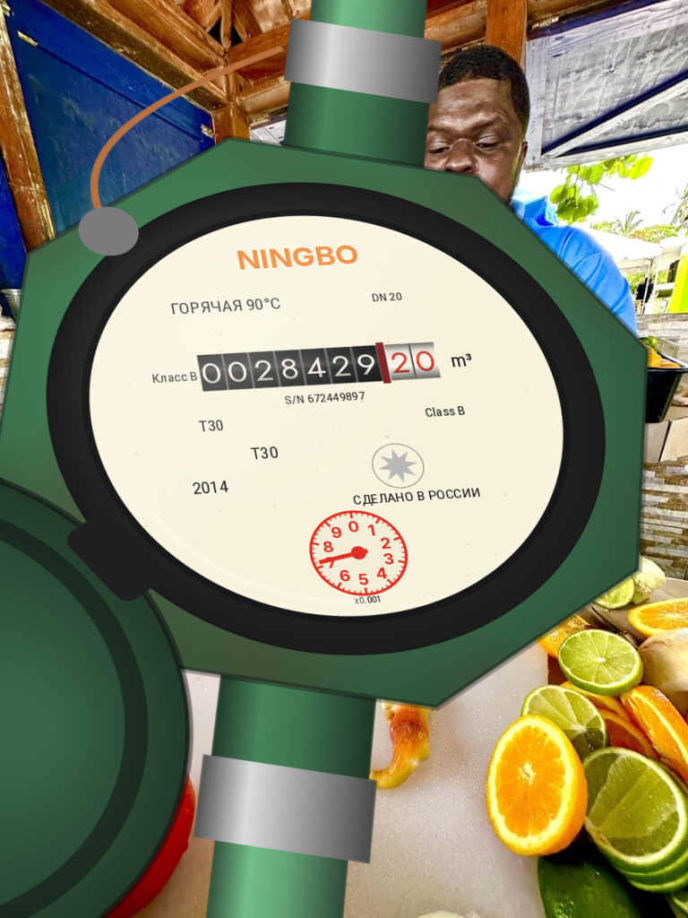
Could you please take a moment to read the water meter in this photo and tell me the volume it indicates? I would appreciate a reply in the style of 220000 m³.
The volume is 28429.207 m³
